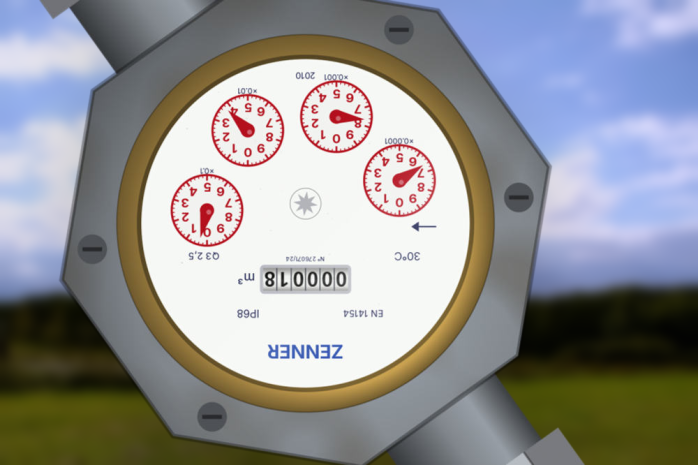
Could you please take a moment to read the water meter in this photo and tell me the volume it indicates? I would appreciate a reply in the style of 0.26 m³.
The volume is 18.0376 m³
